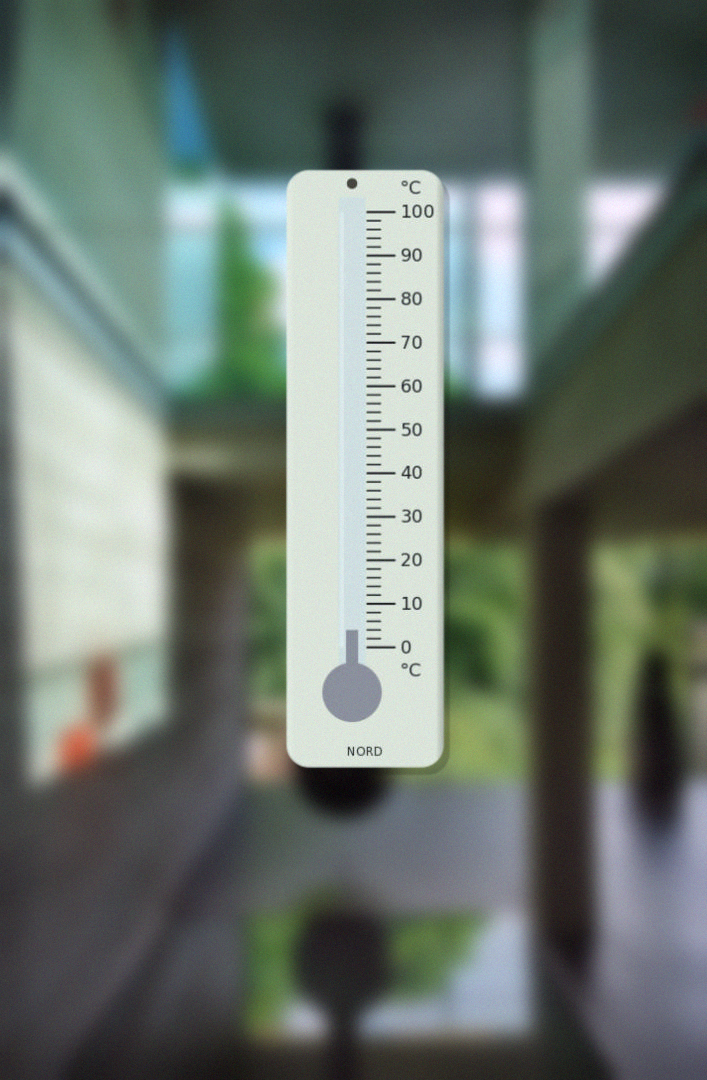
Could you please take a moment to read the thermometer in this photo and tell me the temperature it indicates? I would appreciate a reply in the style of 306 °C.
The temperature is 4 °C
